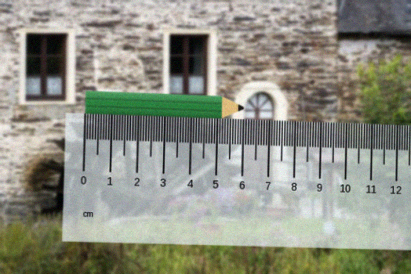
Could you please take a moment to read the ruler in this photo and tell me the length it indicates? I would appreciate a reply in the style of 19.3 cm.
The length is 6 cm
